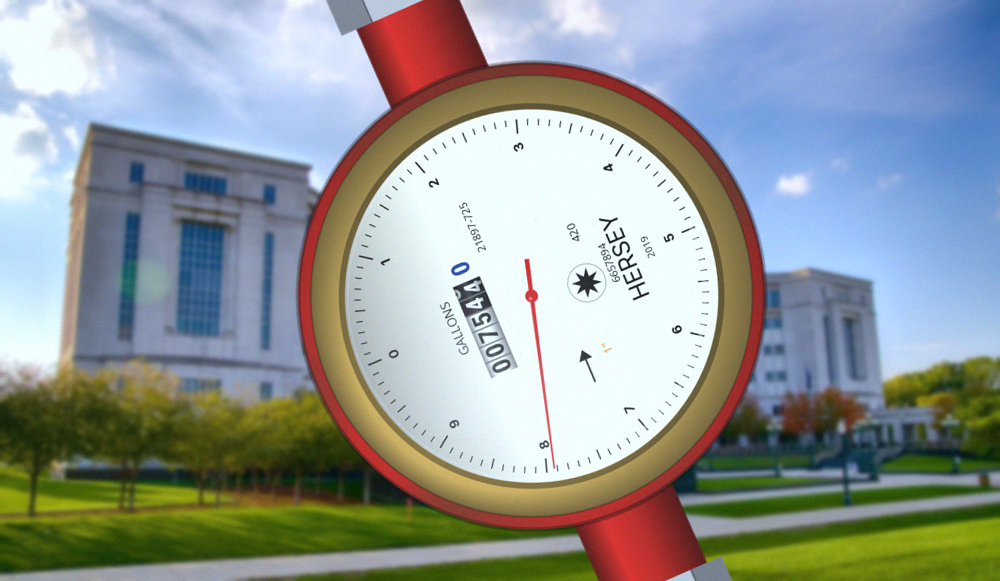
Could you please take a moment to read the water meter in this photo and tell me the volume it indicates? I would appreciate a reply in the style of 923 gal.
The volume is 75437.9 gal
